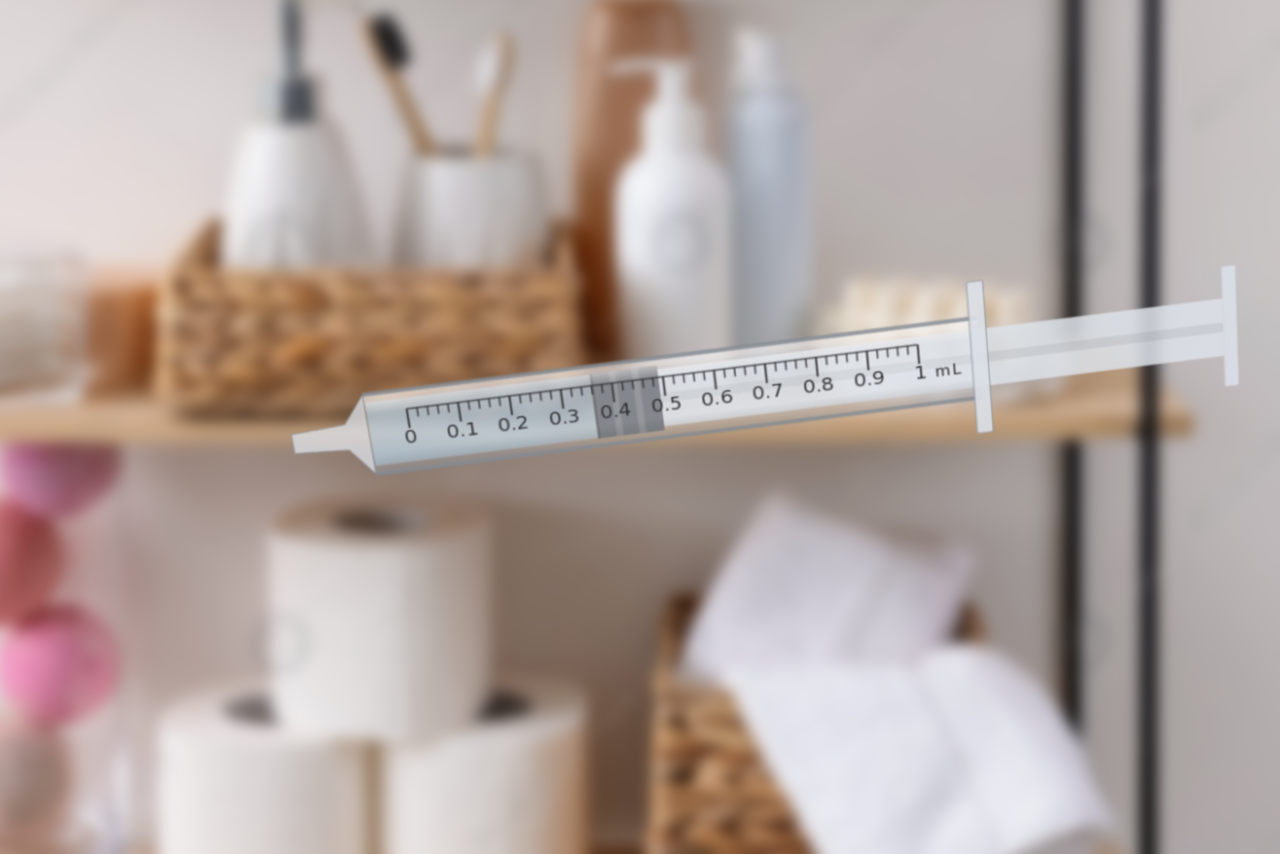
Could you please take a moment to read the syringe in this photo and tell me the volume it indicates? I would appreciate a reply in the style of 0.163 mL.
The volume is 0.36 mL
